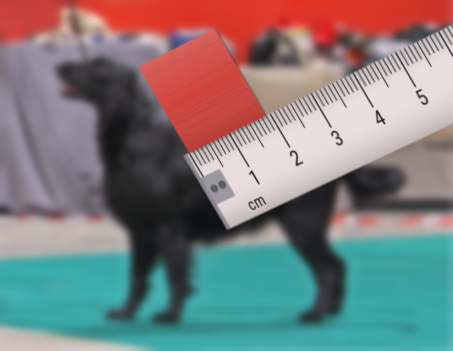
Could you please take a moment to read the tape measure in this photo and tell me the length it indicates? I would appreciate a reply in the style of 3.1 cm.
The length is 1.9 cm
